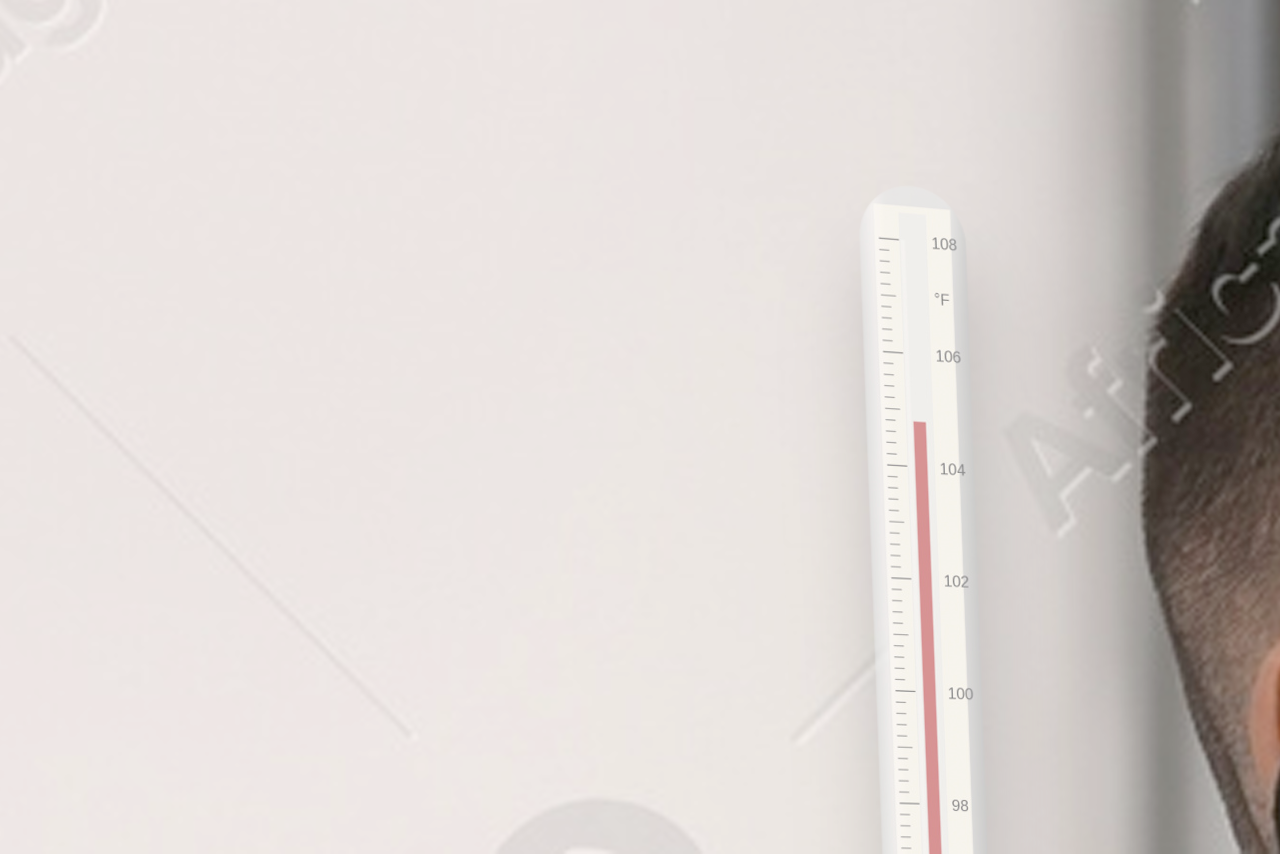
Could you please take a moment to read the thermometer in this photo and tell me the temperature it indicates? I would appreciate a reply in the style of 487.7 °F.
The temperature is 104.8 °F
